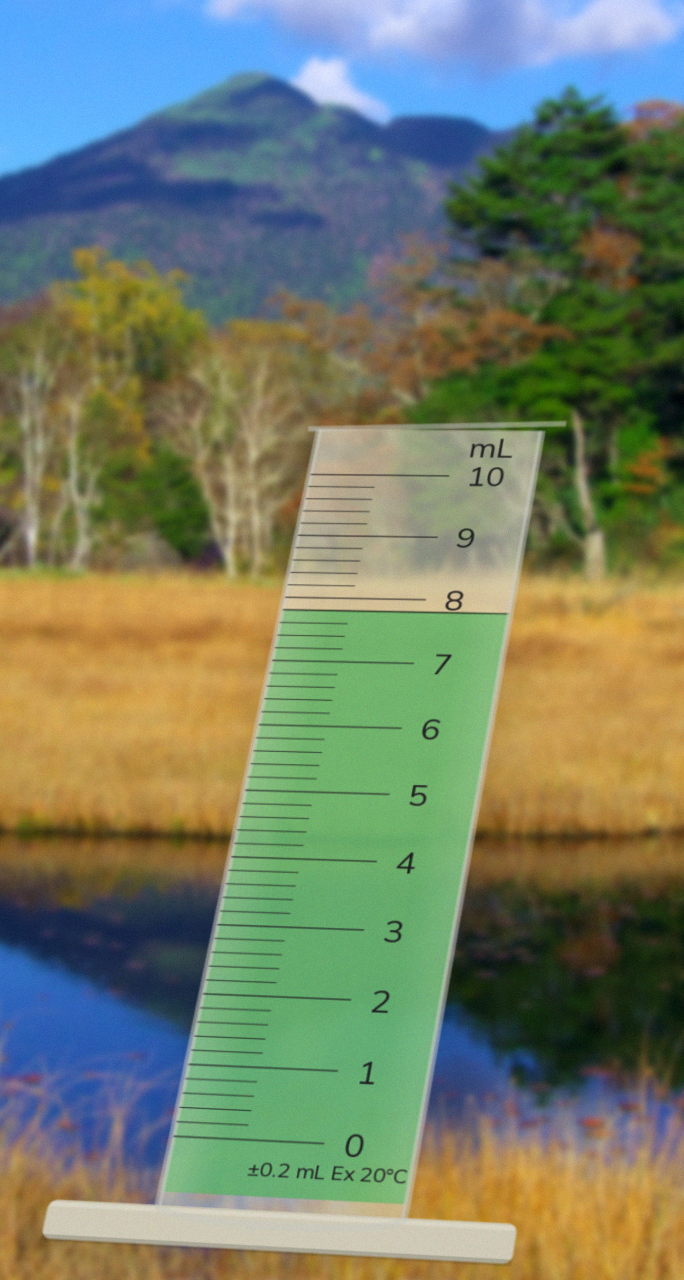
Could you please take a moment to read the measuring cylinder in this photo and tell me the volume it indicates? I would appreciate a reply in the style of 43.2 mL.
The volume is 7.8 mL
